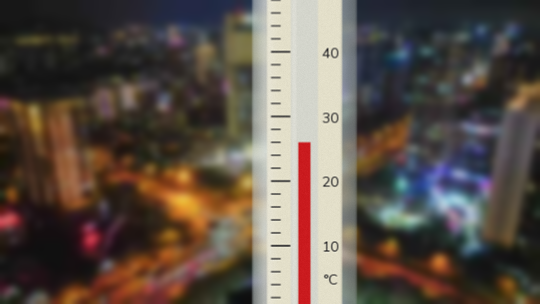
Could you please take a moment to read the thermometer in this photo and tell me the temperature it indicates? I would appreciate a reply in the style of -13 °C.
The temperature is 26 °C
